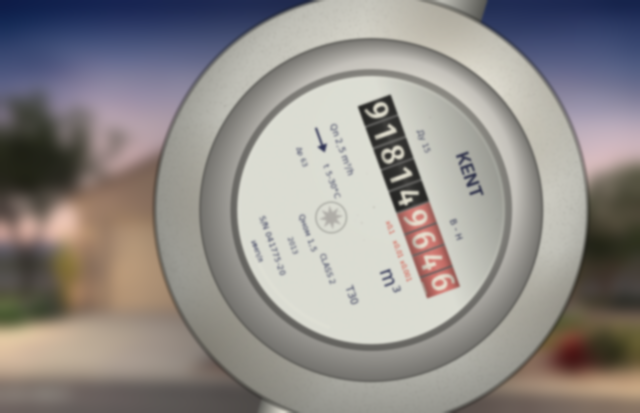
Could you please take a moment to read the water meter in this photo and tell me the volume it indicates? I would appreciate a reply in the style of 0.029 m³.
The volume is 91814.9646 m³
